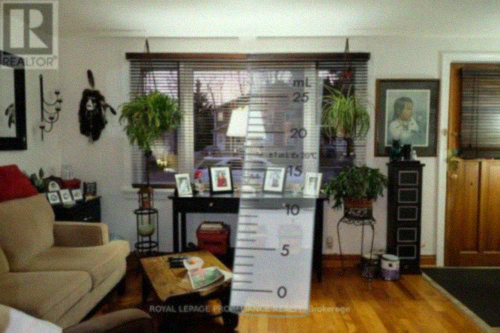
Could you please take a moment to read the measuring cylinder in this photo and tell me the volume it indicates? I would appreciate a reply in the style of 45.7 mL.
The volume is 10 mL
